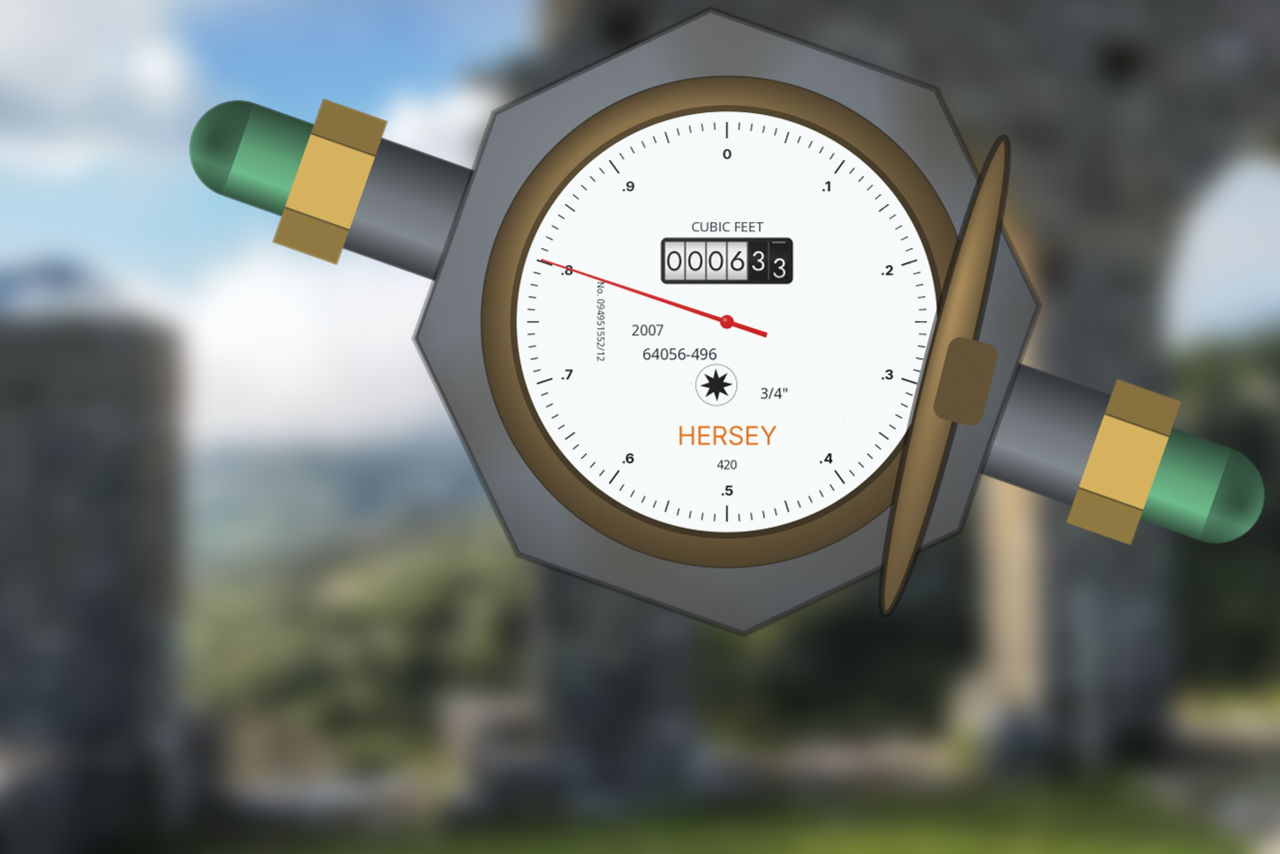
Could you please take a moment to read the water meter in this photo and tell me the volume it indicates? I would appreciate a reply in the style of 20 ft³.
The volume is 632.80 ft³
